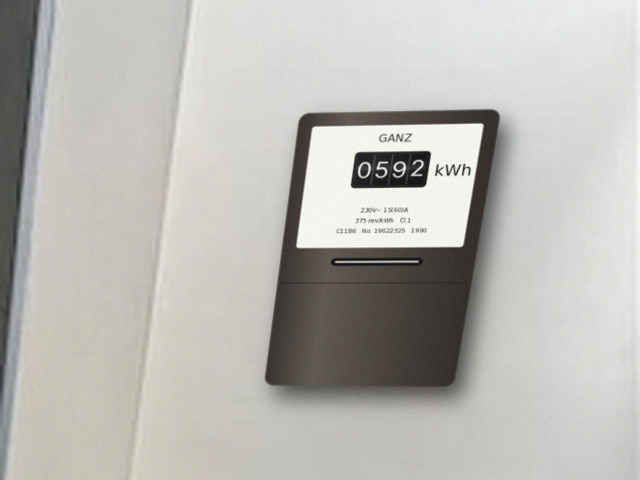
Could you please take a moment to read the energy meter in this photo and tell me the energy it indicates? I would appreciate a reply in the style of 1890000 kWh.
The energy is 592 kWh
